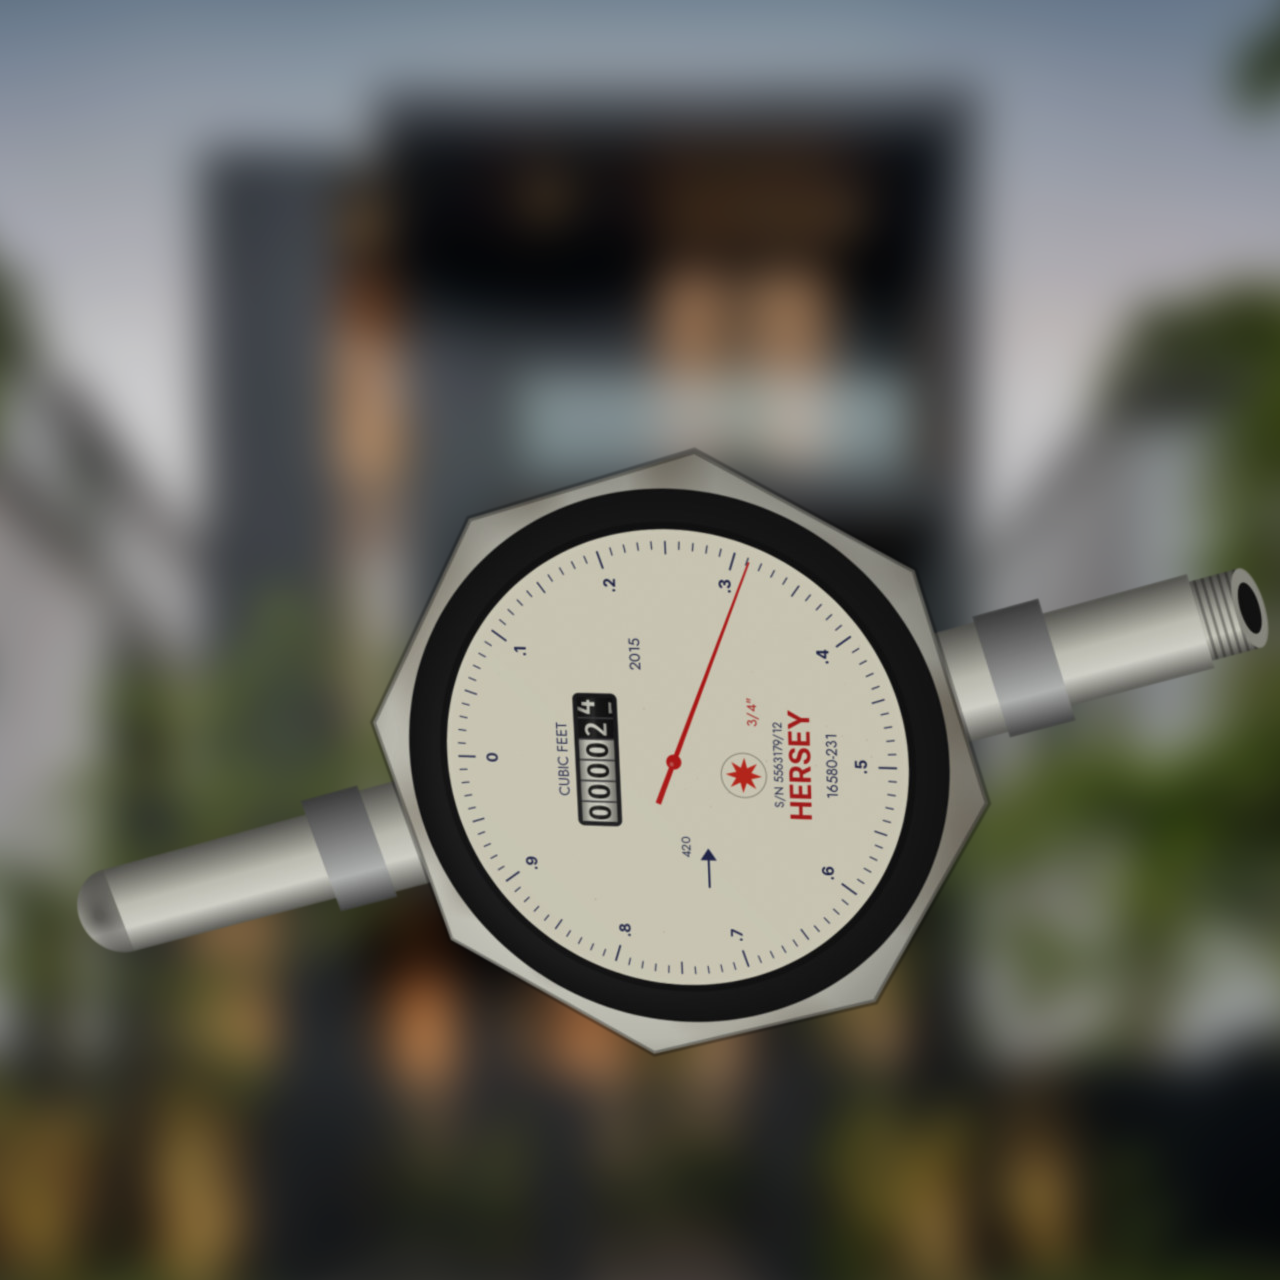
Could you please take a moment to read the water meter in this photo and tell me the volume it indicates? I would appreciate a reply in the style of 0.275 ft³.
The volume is 24.31 ft³
